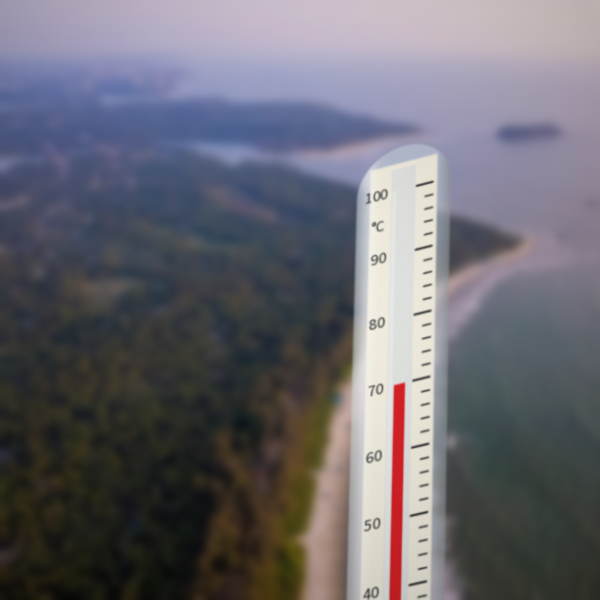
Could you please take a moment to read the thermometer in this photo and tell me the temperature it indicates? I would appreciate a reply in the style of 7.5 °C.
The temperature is 70 °C
